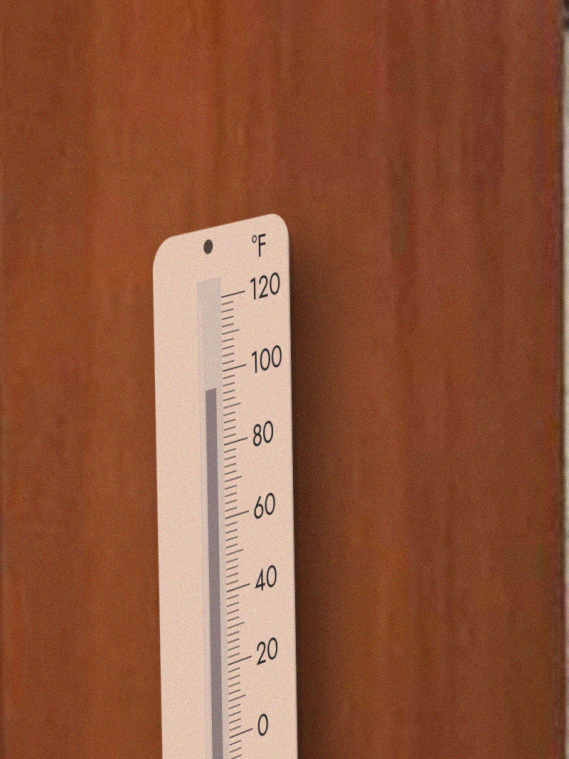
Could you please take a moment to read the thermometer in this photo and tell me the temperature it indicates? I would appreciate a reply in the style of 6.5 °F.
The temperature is 96 °F
